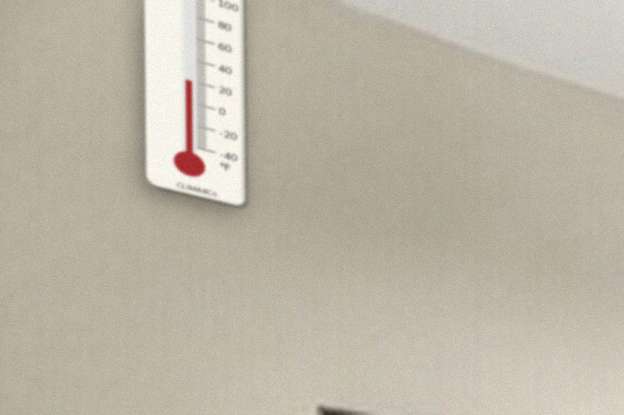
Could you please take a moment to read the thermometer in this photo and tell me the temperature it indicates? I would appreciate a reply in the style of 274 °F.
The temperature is 20 °F
